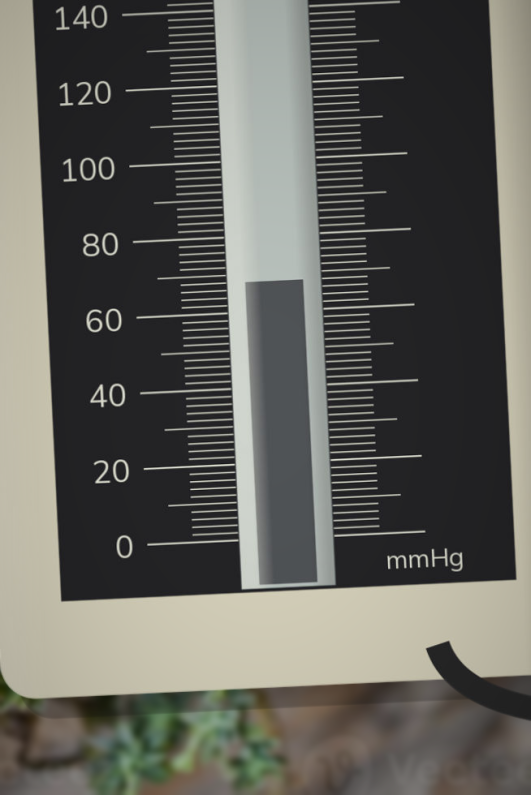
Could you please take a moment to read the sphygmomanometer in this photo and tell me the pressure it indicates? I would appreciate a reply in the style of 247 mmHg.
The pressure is 68 mmHg
